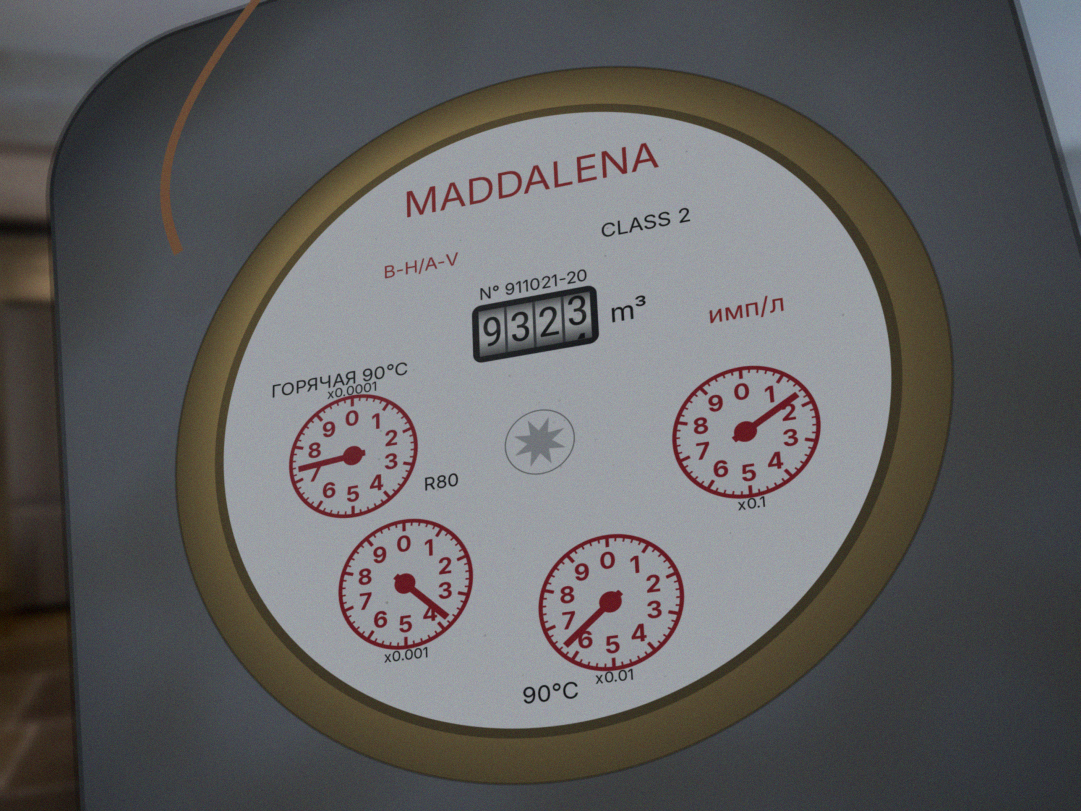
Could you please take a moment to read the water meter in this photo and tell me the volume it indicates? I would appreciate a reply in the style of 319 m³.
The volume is 9323.1637 m³
